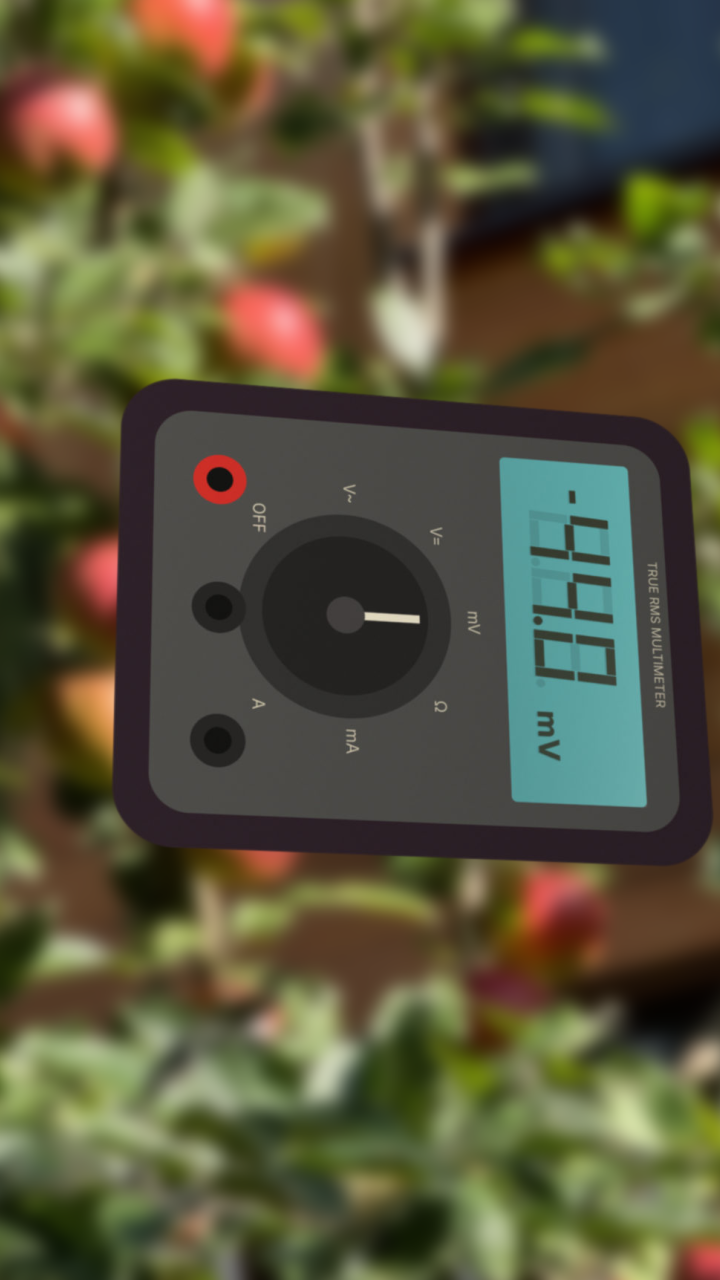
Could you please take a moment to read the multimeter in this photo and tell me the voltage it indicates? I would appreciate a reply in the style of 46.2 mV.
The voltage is -44.0 mV
